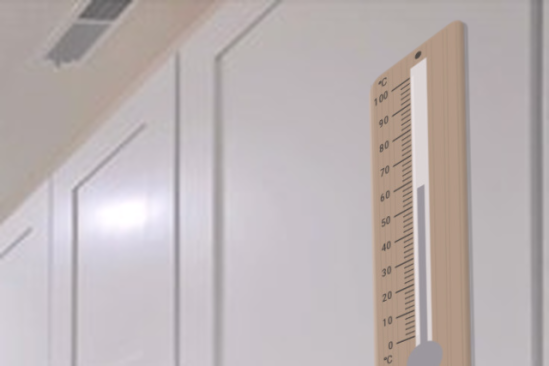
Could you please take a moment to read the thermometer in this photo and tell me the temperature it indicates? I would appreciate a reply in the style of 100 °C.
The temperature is 56 °C
